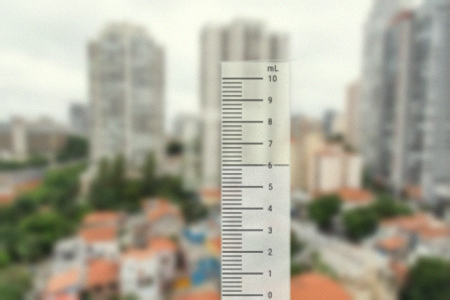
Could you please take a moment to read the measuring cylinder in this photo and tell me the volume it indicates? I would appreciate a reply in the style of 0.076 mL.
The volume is 6 mL
